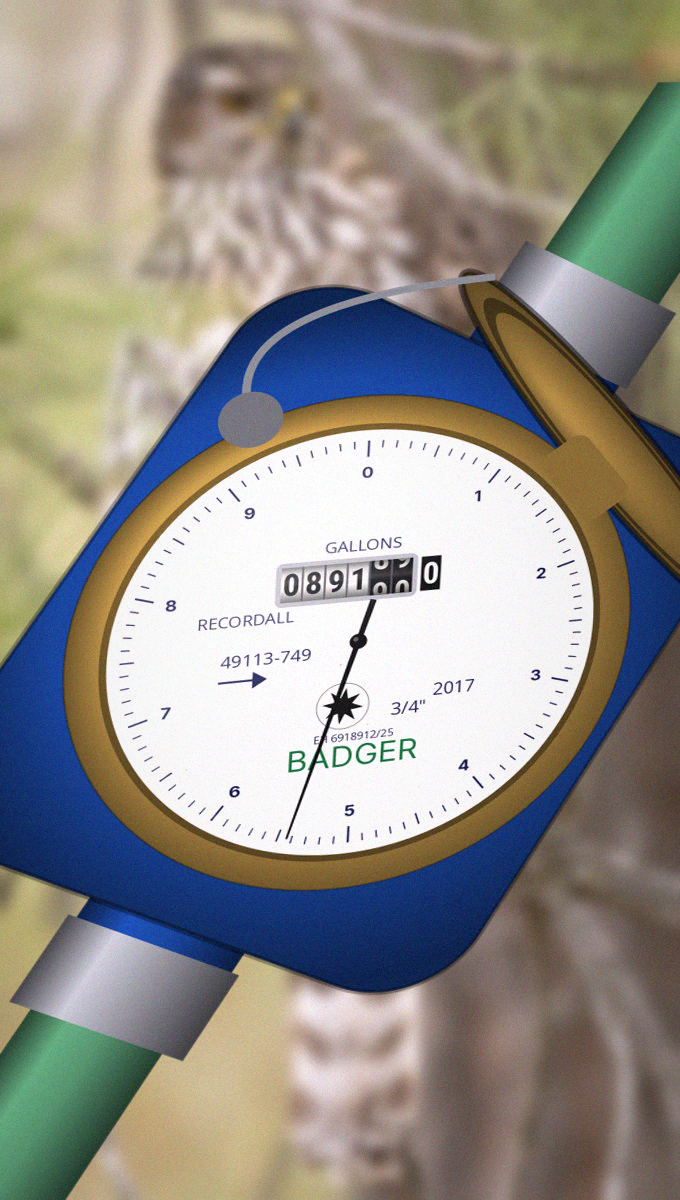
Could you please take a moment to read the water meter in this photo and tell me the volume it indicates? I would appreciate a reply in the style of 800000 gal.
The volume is 891895.4 gal
